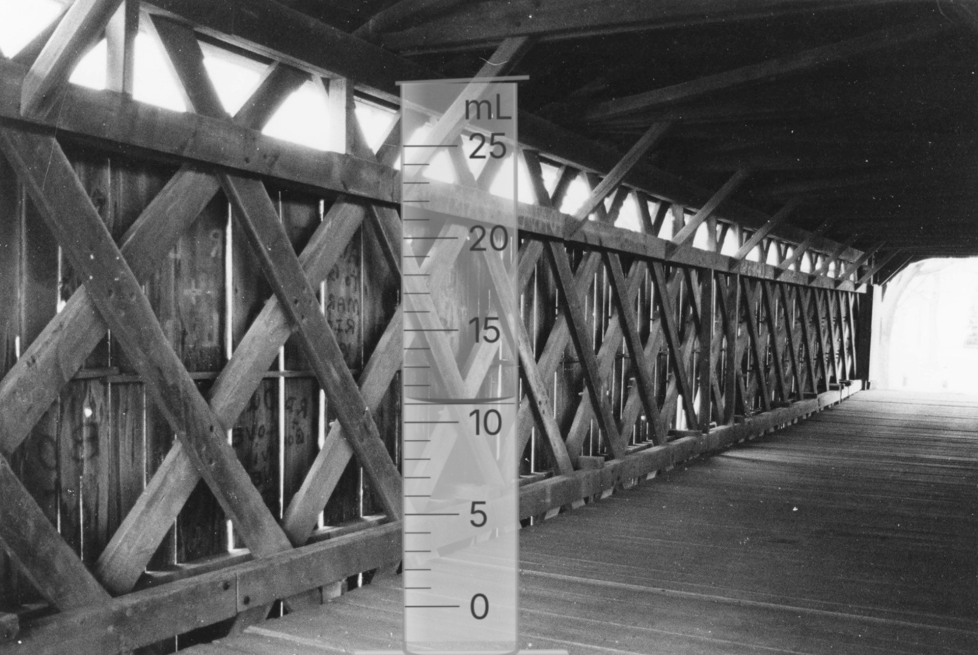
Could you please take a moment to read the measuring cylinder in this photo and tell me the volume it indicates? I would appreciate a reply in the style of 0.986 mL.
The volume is 11 mL
